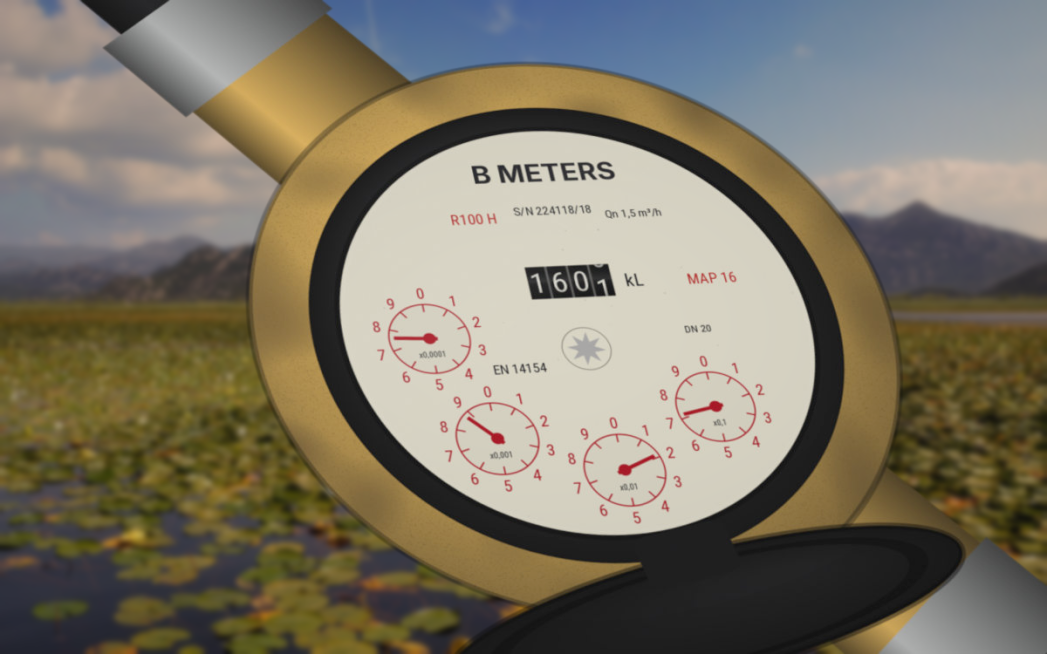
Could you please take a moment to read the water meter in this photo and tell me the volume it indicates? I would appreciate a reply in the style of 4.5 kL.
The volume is 1600.7187 kL
